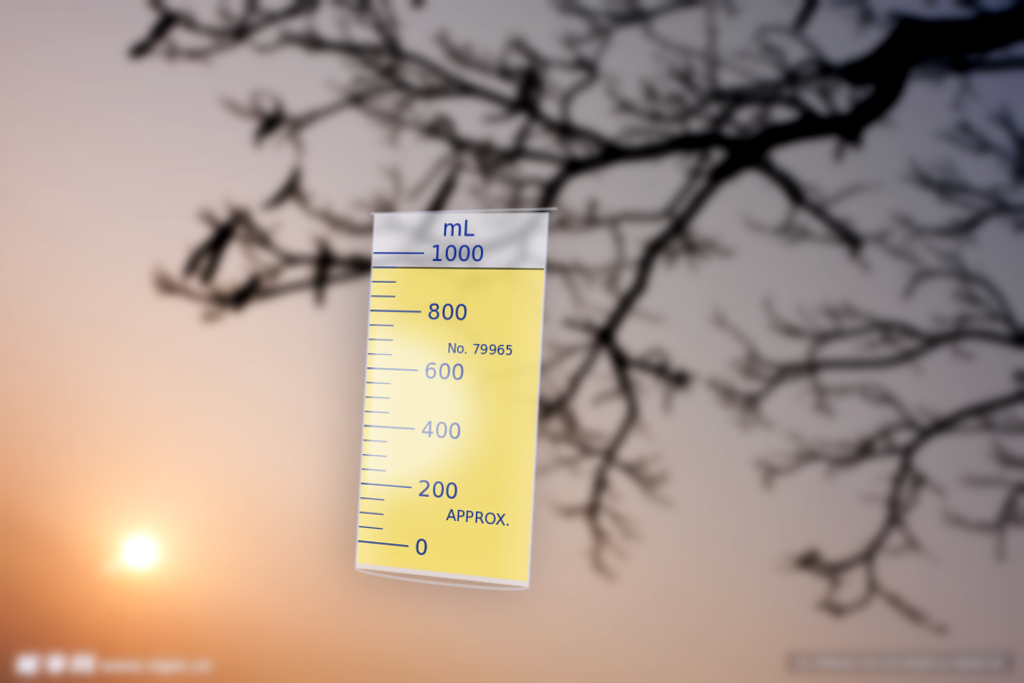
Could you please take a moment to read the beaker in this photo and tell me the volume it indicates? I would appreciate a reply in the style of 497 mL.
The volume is 950 mL
